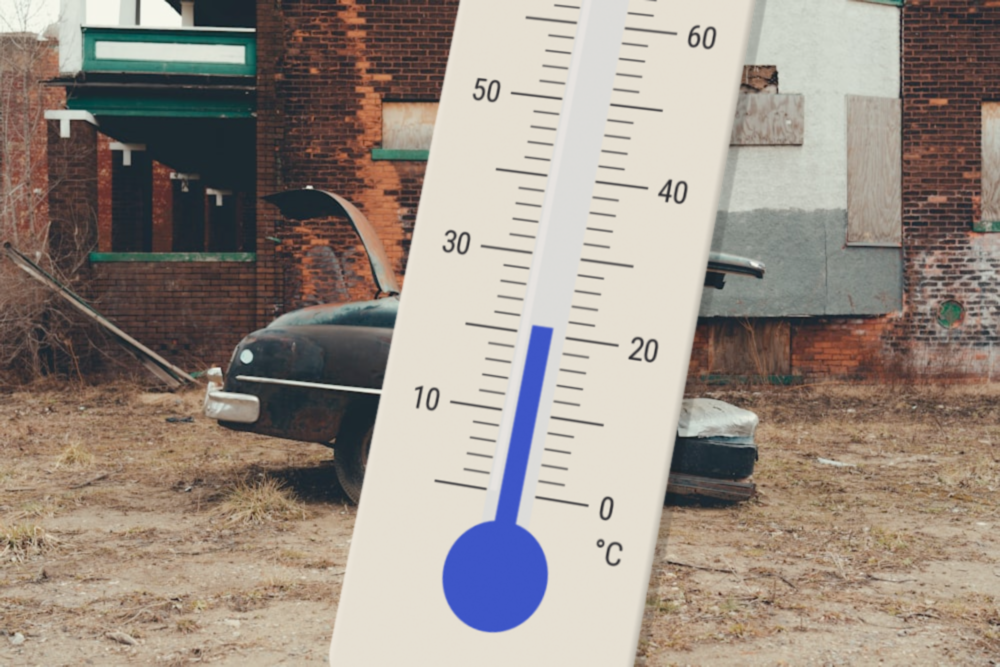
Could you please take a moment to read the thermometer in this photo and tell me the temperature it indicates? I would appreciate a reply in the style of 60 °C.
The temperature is 21 °C
